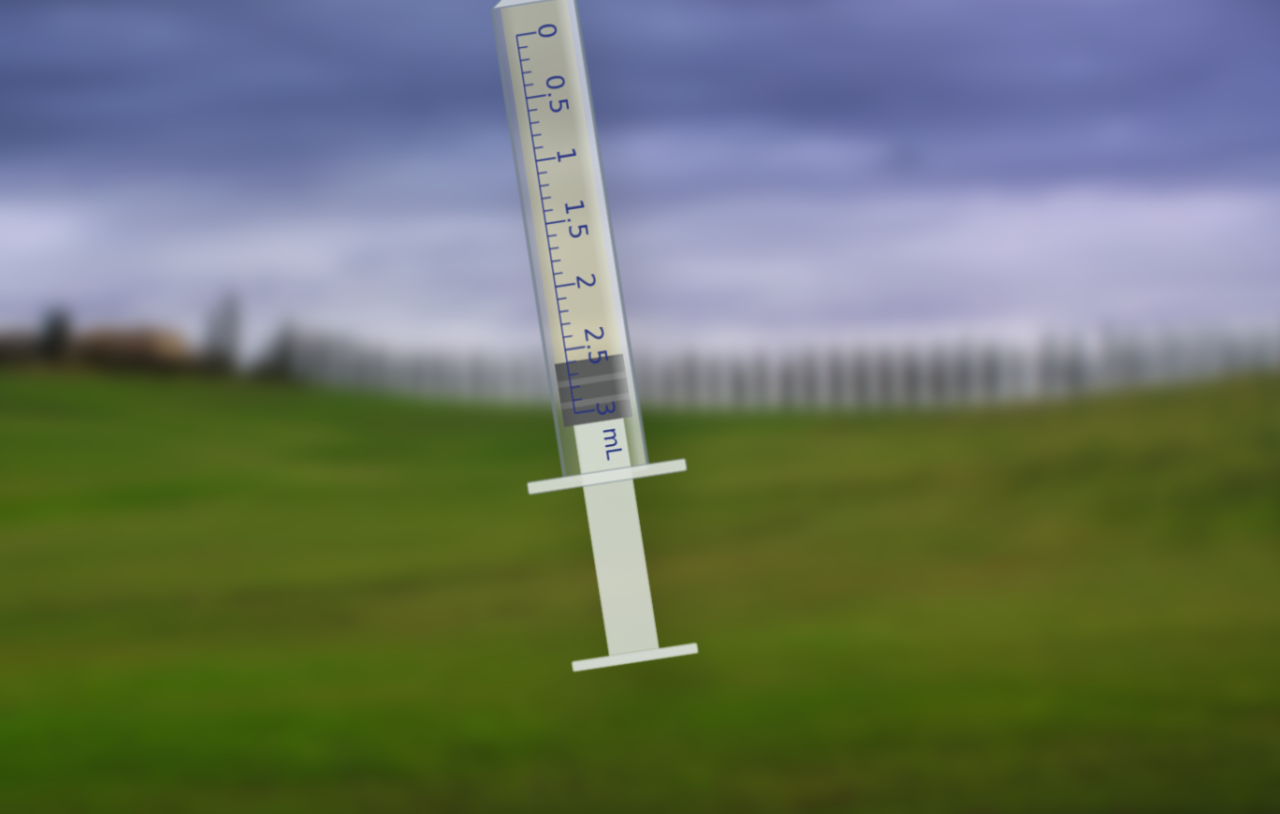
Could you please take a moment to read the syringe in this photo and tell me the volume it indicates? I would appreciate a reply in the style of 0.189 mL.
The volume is 2.6 mL
